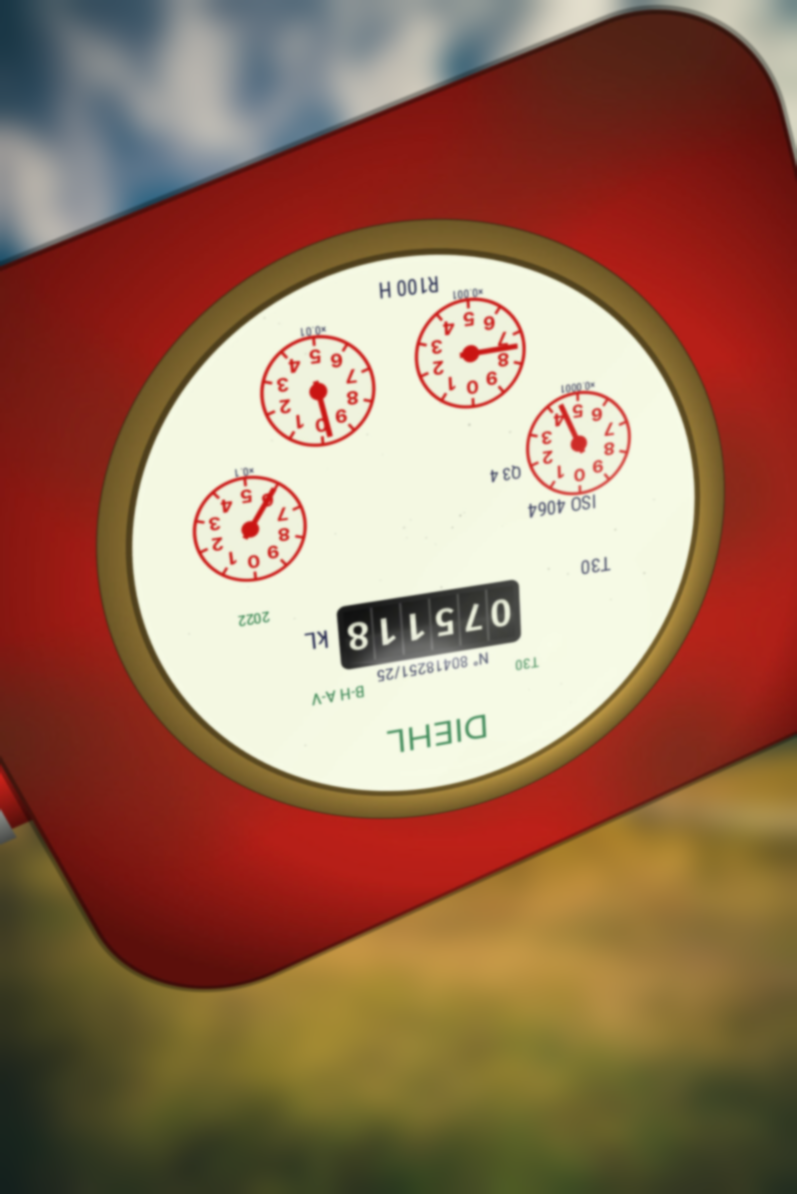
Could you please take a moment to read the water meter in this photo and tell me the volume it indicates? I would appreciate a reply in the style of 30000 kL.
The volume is 75118.5974 kL
